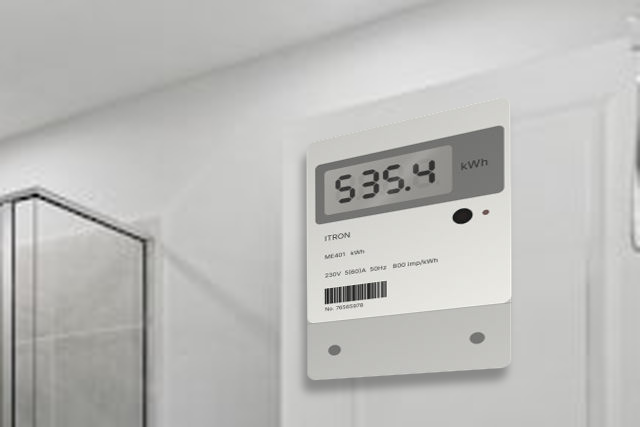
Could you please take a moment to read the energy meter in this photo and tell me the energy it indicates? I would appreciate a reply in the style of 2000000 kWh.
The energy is 535.4 kWh
